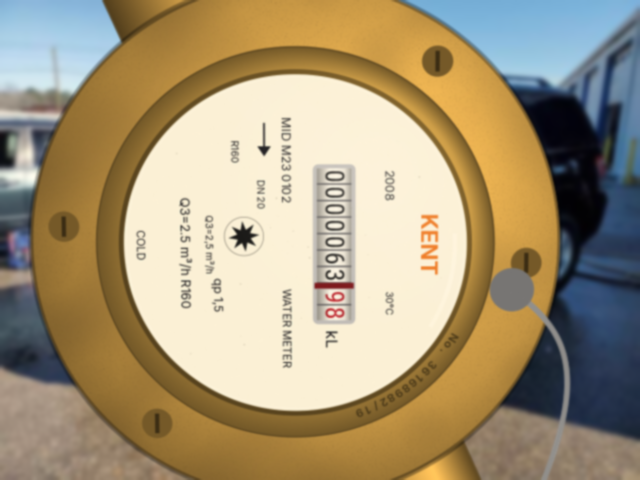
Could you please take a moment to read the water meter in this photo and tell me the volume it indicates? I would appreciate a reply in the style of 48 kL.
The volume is 63.98 kL
